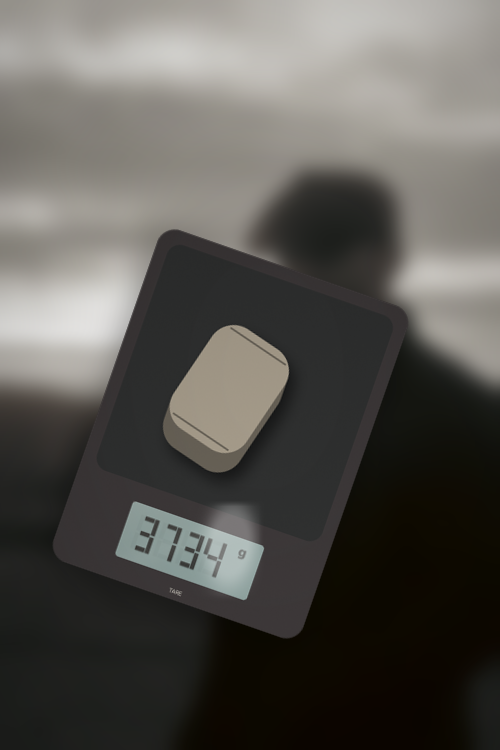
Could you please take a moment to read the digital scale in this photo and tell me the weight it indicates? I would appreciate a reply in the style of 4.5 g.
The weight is 3734 g
